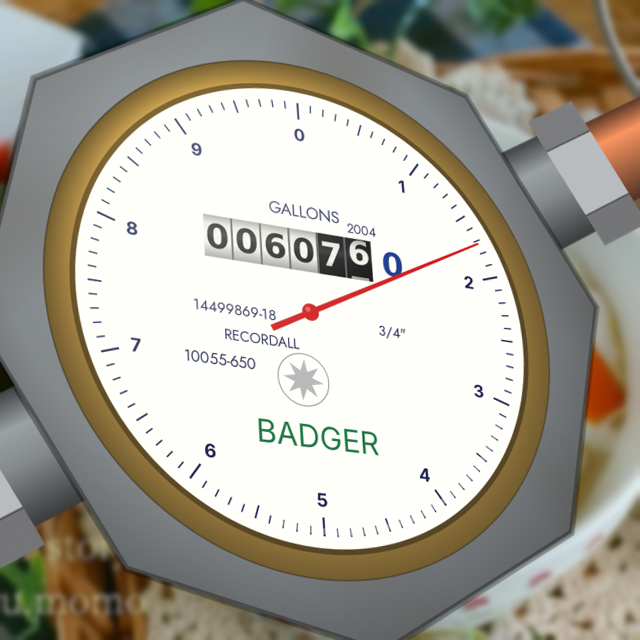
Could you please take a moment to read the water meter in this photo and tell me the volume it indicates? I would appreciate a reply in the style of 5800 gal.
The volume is 60761.7 gal
